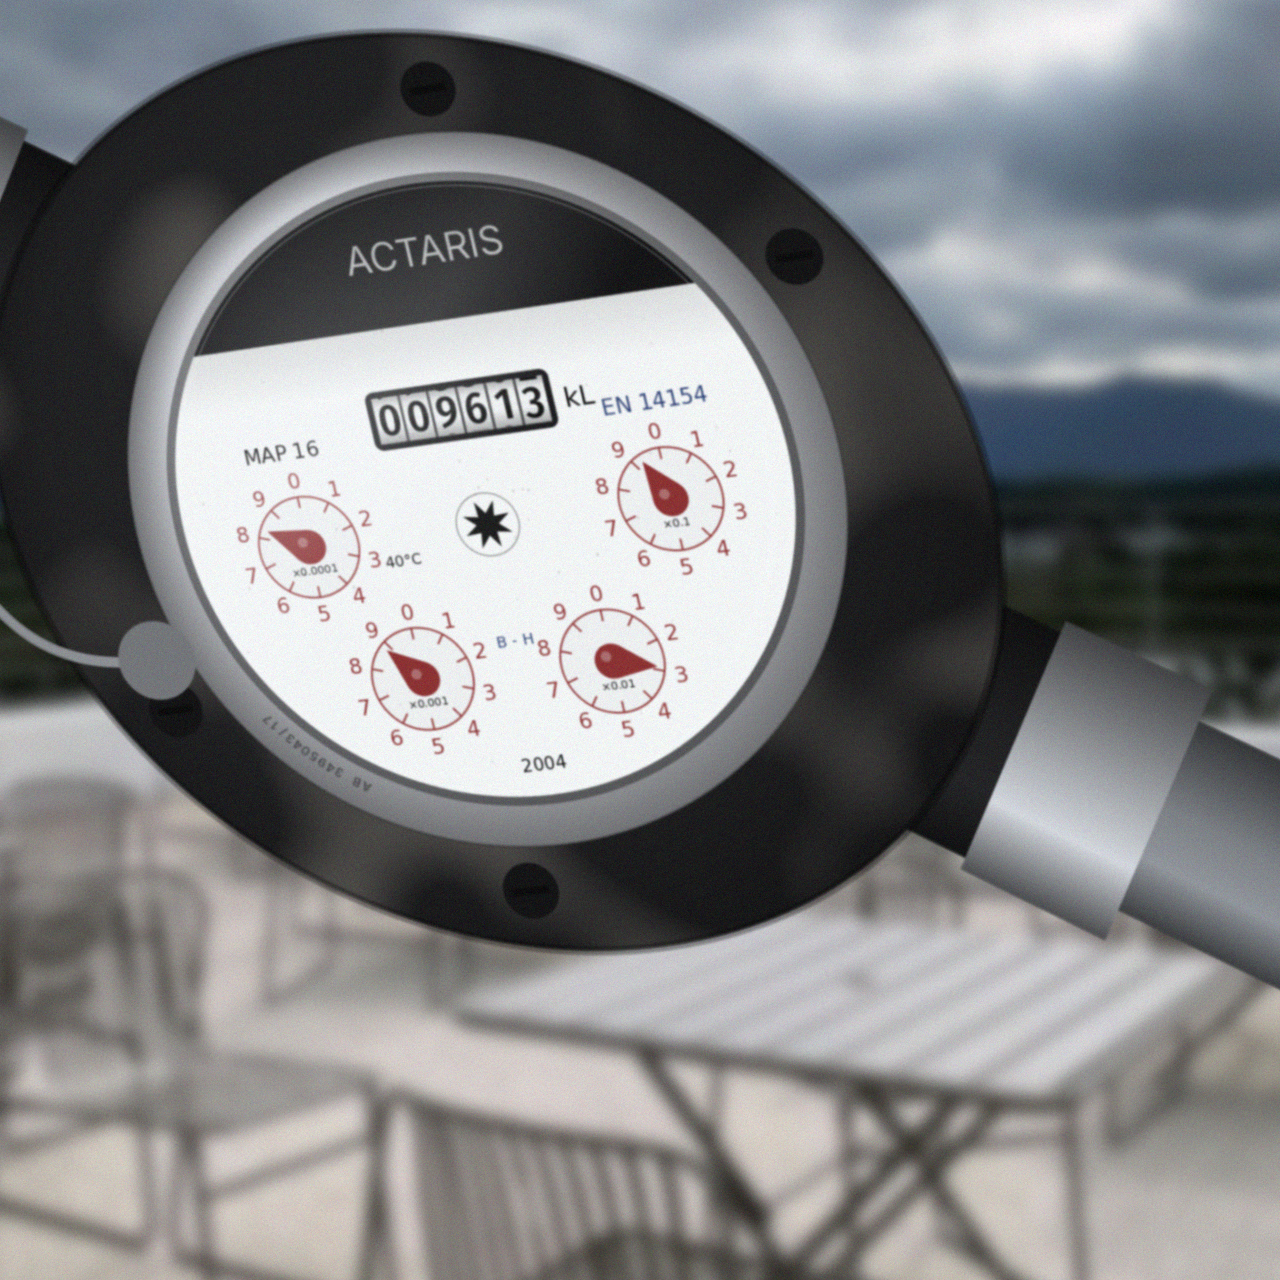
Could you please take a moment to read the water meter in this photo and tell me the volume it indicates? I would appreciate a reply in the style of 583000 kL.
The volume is 9612.9288 kL
